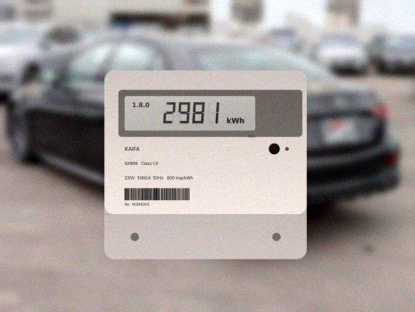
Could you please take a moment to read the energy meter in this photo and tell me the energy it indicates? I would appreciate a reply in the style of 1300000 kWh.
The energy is 2981 kWh
